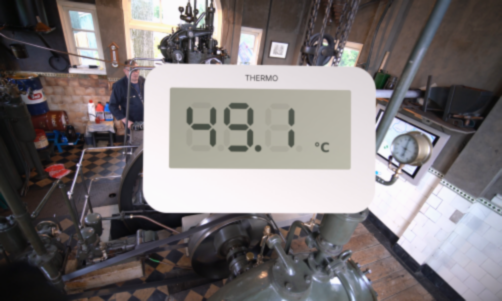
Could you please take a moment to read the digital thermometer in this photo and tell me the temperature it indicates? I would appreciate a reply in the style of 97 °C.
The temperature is 49.1 °C
